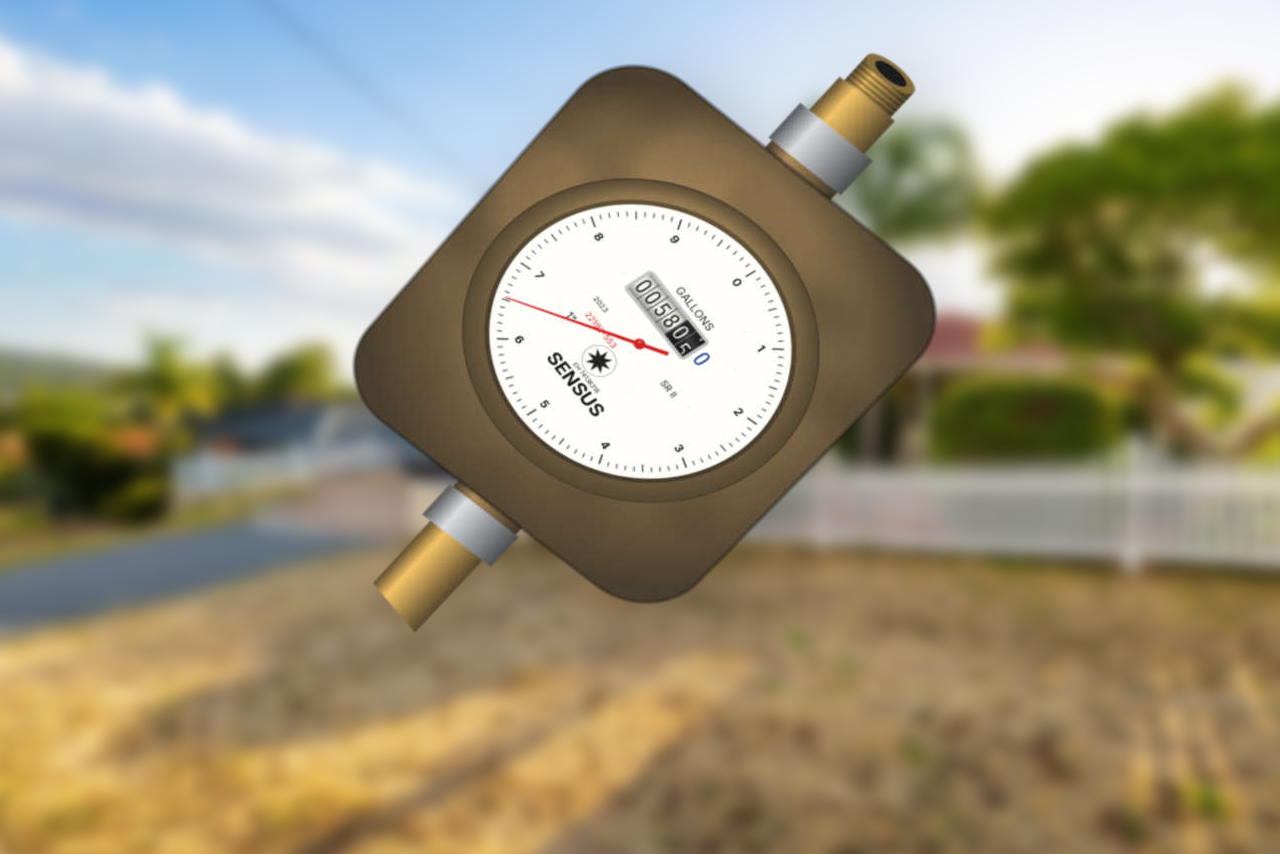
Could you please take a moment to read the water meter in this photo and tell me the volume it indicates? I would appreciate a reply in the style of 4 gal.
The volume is 58046.5 gal
